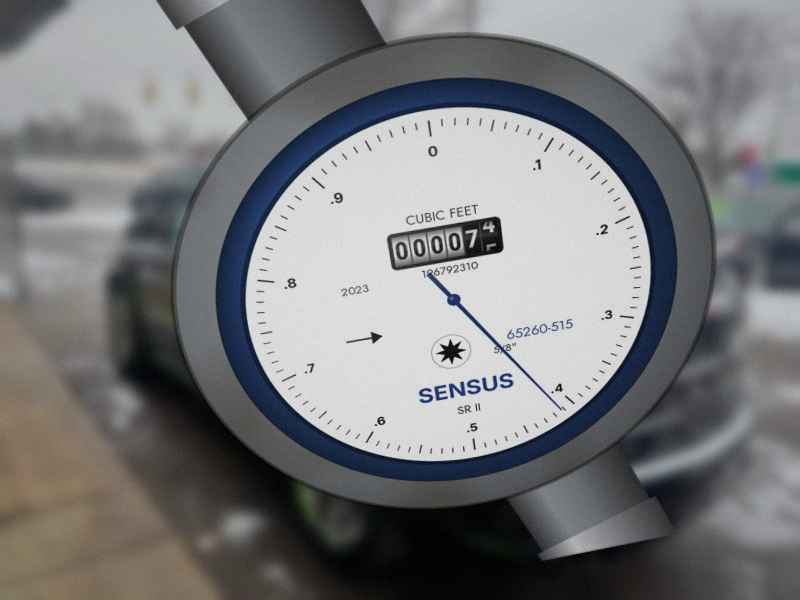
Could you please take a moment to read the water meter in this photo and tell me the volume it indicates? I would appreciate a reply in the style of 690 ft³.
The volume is 74.41 ft³
